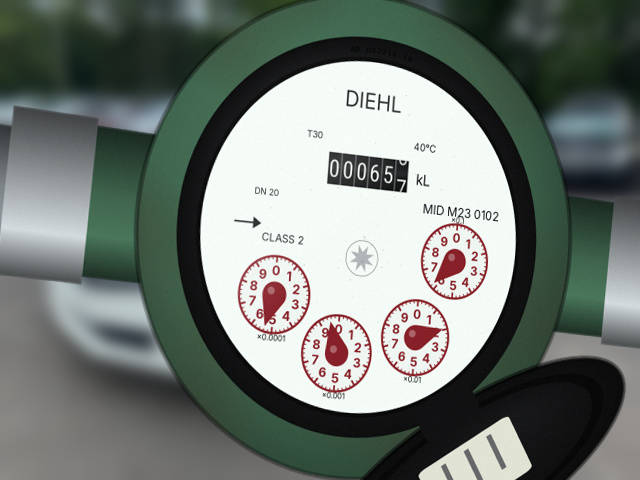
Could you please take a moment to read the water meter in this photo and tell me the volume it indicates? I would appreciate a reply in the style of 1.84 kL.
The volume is 656.6195 kL
